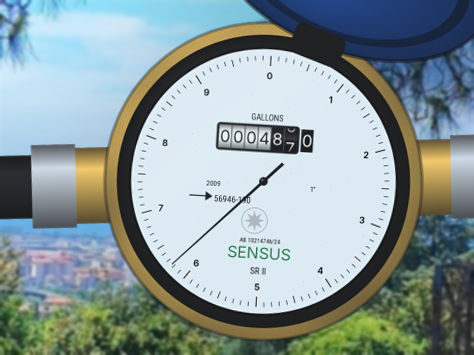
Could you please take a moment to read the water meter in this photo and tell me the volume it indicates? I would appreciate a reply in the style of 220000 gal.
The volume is 4866.2 gal
